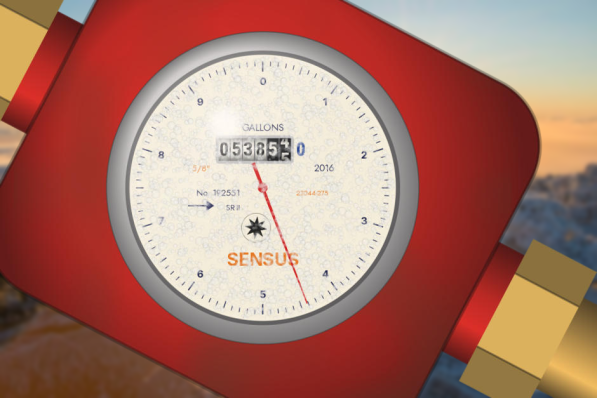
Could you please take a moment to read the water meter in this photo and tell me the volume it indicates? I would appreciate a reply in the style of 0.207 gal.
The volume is 538544.4 gal
